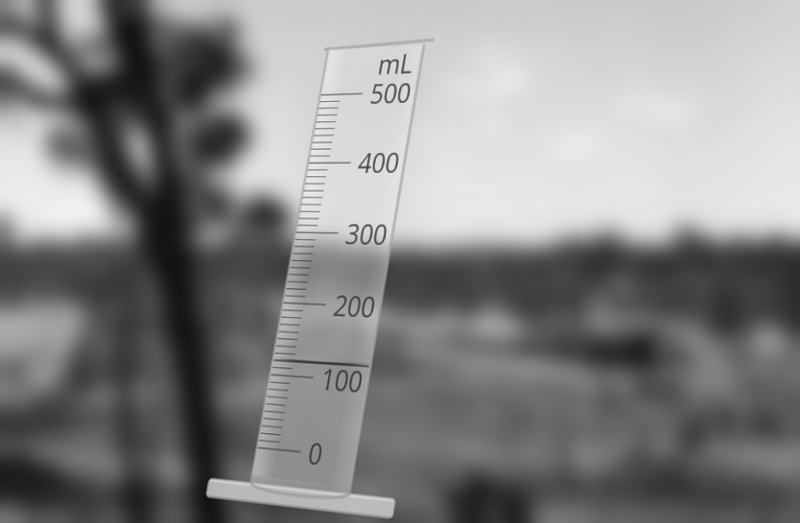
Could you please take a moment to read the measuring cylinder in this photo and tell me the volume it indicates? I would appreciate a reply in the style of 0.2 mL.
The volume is 120 mL
